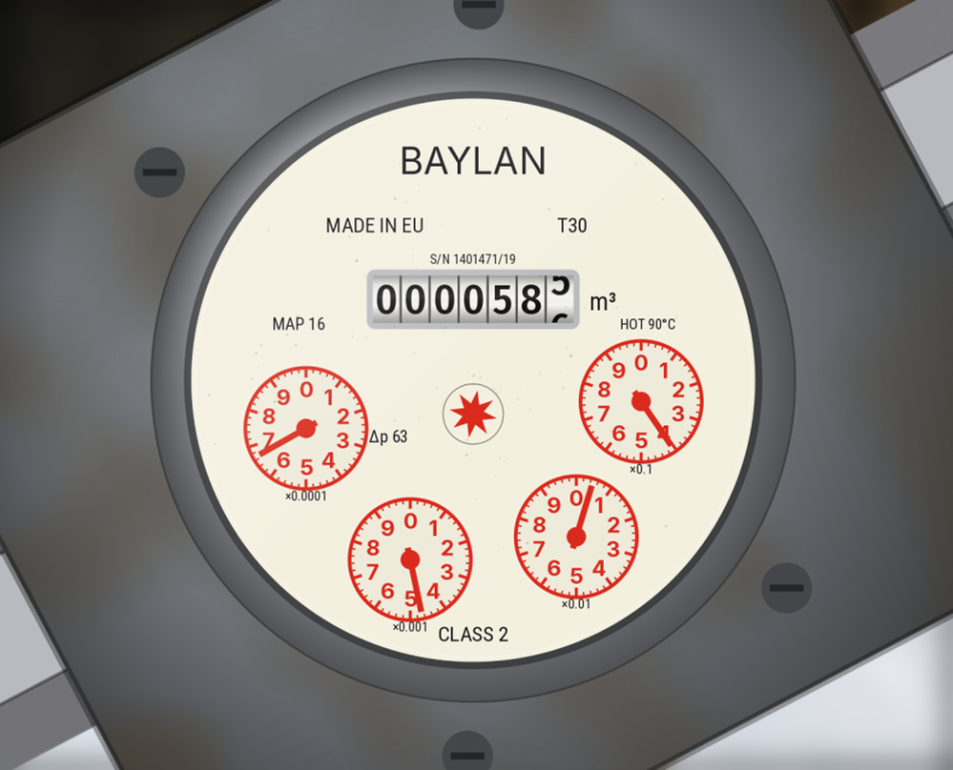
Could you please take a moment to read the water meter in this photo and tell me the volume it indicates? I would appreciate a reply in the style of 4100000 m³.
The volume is 585.4046 m³
